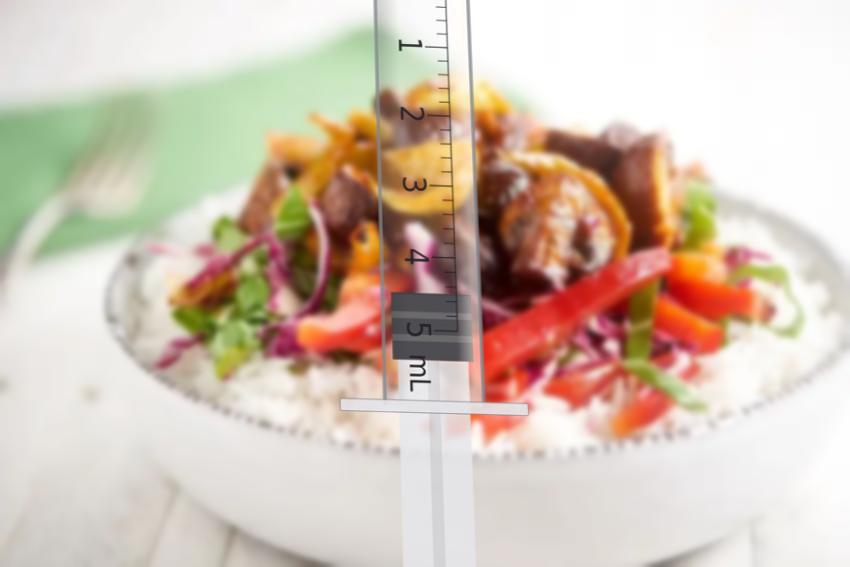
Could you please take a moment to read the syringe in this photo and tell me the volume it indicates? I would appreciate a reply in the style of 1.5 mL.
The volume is 4.5 mL
